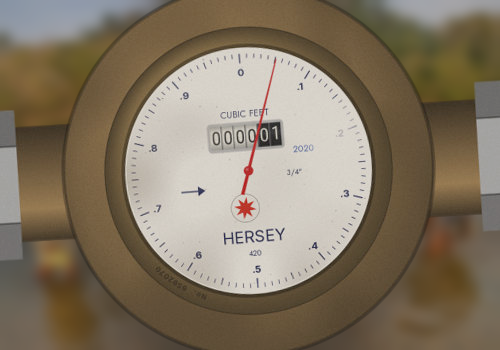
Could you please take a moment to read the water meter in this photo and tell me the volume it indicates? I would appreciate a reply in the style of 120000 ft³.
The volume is 1.05 ft³
